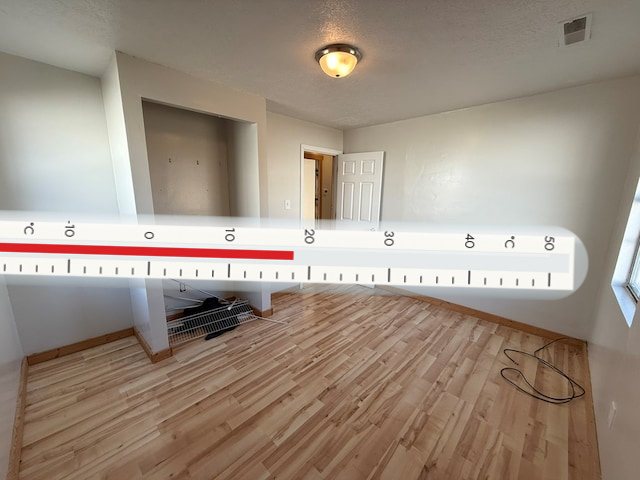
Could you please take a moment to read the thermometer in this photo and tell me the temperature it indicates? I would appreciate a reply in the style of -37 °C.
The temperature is 18 °C
